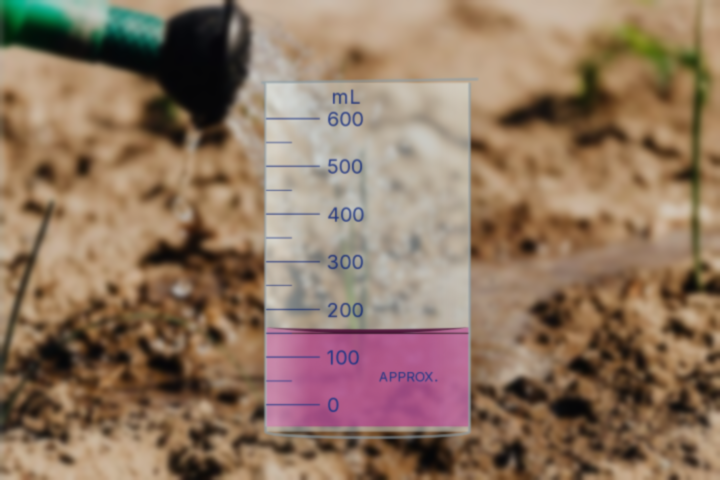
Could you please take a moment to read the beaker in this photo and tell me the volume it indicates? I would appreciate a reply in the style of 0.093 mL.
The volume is 150 mL
